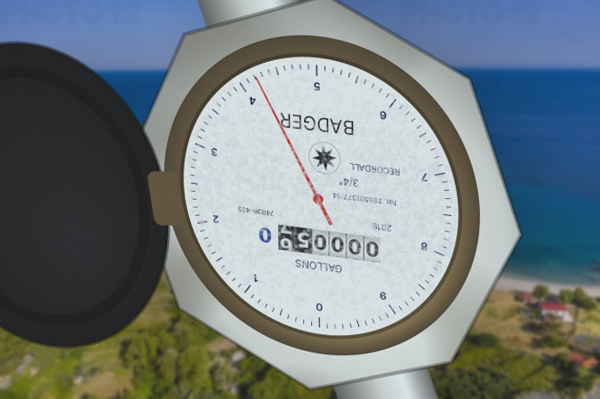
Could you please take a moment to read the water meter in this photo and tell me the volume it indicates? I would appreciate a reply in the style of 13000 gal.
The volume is 564.2 gal
